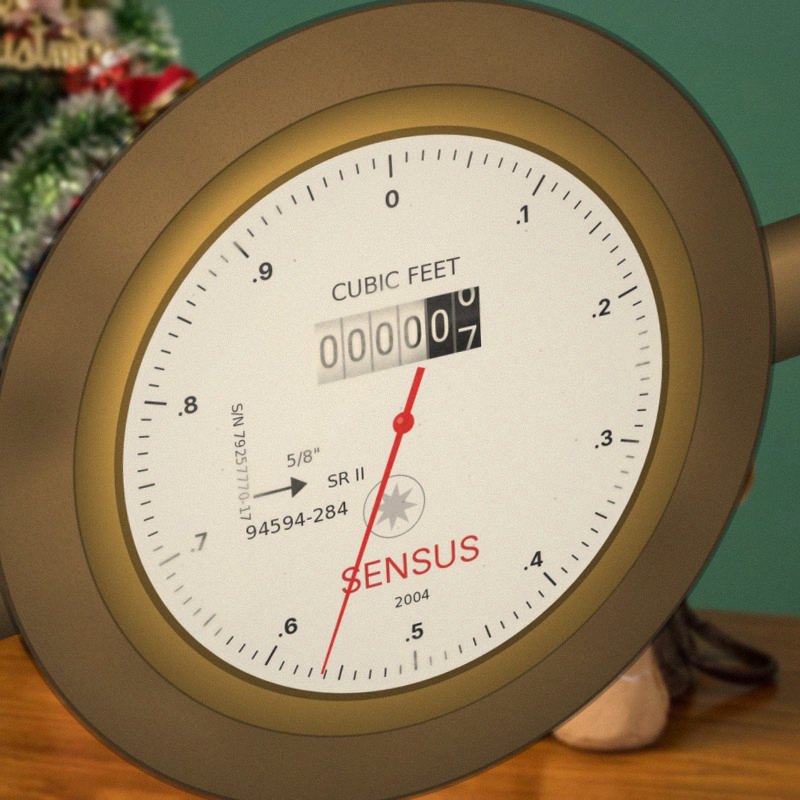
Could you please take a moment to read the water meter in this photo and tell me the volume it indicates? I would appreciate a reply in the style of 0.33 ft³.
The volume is 6.56 ft³
